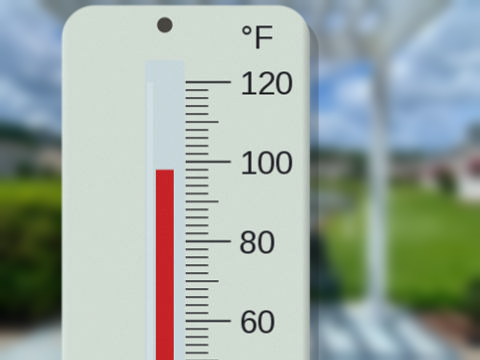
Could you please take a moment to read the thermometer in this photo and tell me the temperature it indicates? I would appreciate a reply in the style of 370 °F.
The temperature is 98 °F
